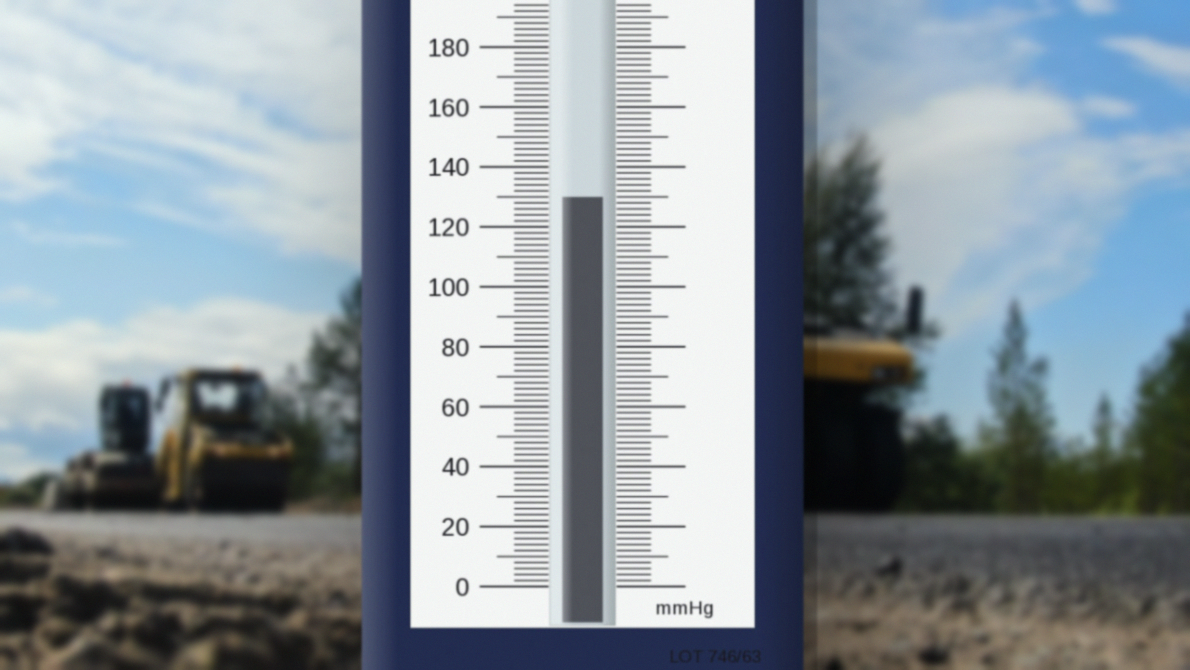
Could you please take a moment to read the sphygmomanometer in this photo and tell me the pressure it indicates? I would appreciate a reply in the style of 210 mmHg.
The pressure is 130 mmHg
